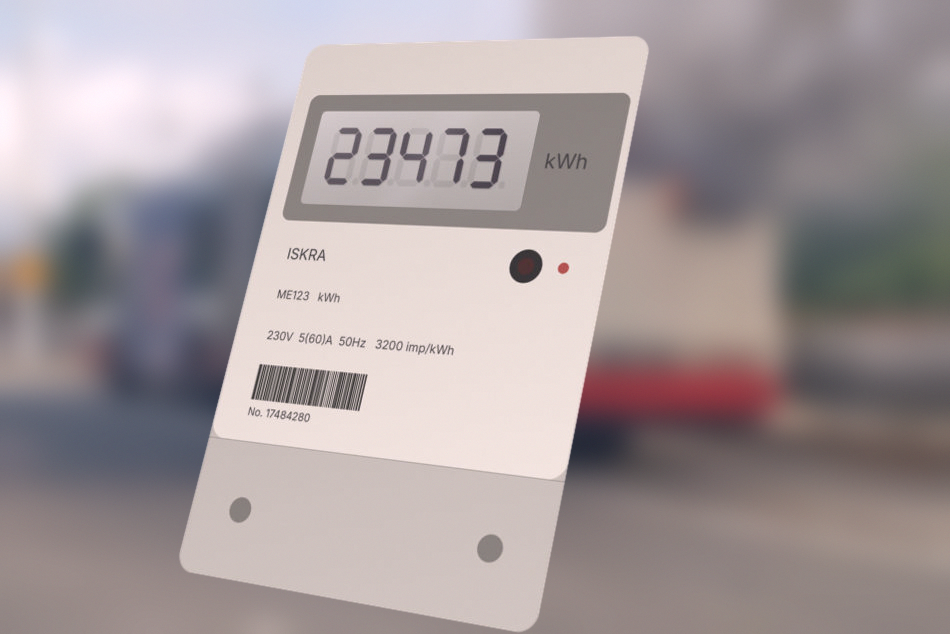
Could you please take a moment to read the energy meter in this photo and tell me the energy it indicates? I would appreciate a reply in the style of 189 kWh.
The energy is 23473 kWh
